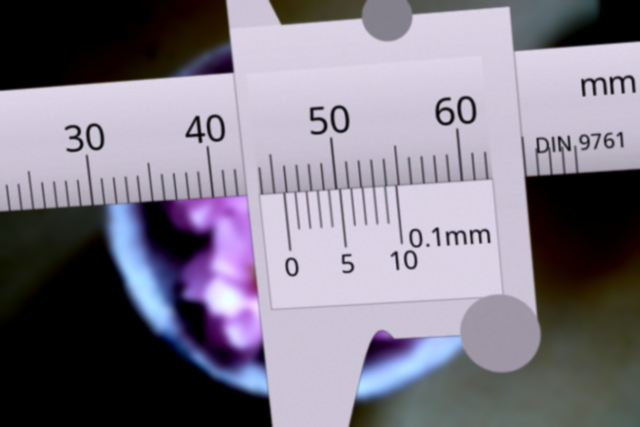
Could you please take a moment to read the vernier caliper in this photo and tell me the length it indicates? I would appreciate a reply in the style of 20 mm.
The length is 45.8 mm
